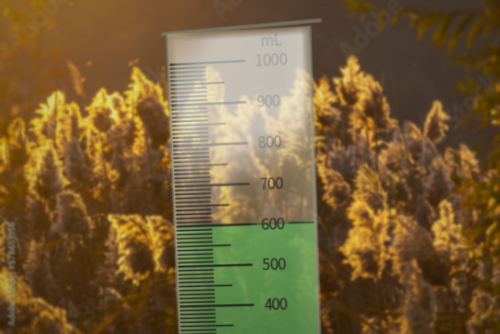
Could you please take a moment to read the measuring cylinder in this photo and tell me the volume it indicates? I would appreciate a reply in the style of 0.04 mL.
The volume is 600 mL
